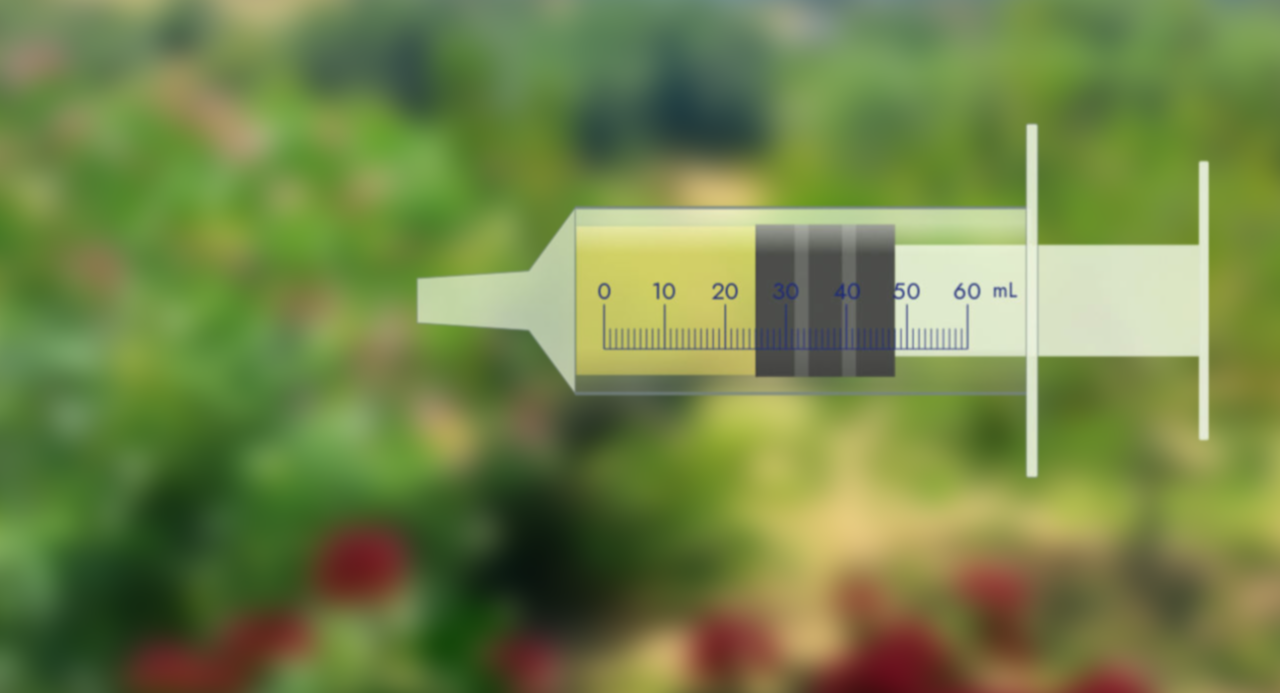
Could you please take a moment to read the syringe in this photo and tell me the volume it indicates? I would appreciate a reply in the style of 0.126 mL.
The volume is 25 mL
